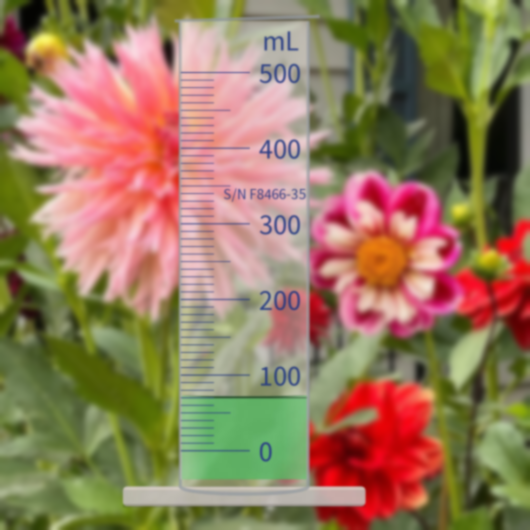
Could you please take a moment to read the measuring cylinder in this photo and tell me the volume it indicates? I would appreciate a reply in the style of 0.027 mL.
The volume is 70 mL
